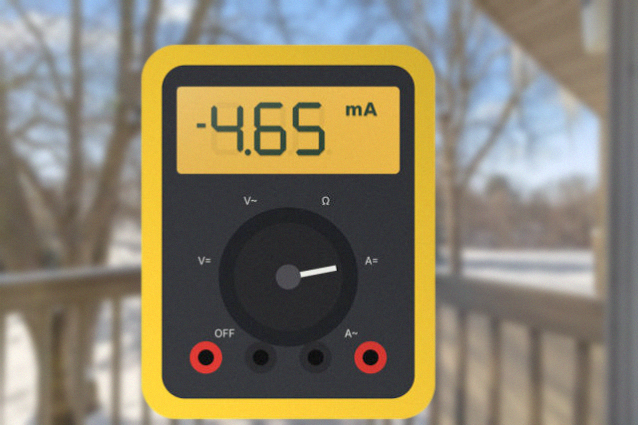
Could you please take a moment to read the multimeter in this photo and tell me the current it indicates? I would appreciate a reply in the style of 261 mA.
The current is -4.65 mA
